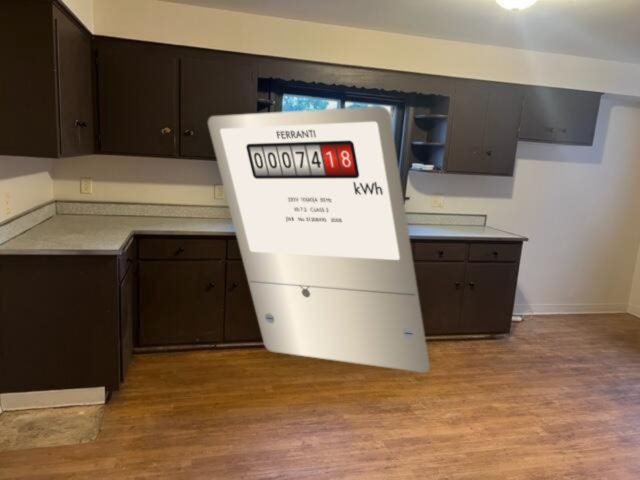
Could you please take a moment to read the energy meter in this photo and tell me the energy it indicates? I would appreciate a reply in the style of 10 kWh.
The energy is 74.18 kWh
